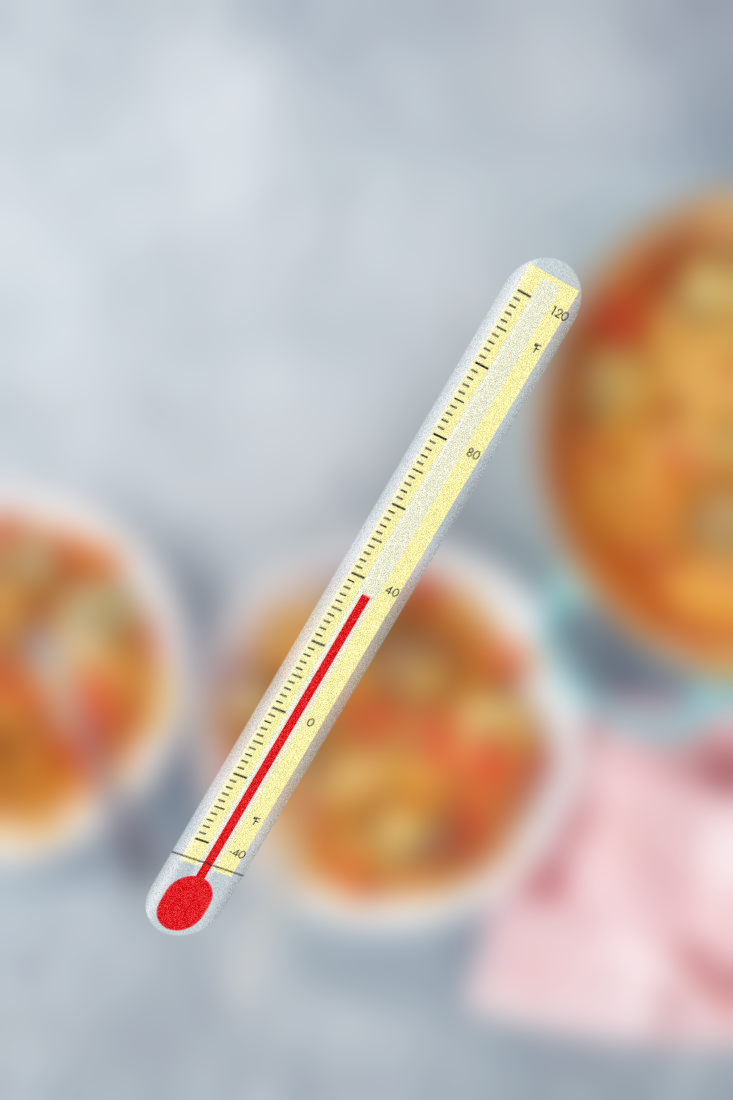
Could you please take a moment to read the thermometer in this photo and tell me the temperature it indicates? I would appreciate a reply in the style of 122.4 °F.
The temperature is 36 °F
